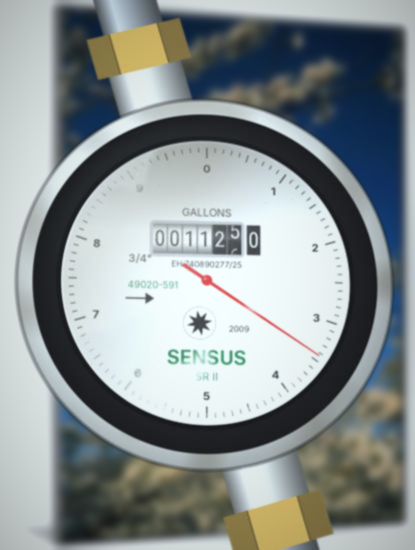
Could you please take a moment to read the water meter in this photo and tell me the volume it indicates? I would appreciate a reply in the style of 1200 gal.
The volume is 11253.4 gal
